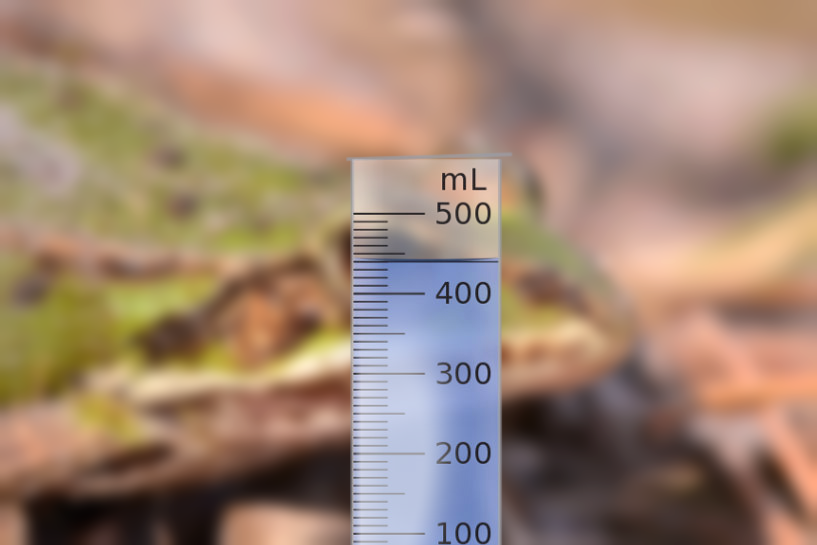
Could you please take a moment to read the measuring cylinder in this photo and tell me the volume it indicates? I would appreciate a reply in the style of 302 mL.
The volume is 440 mL
